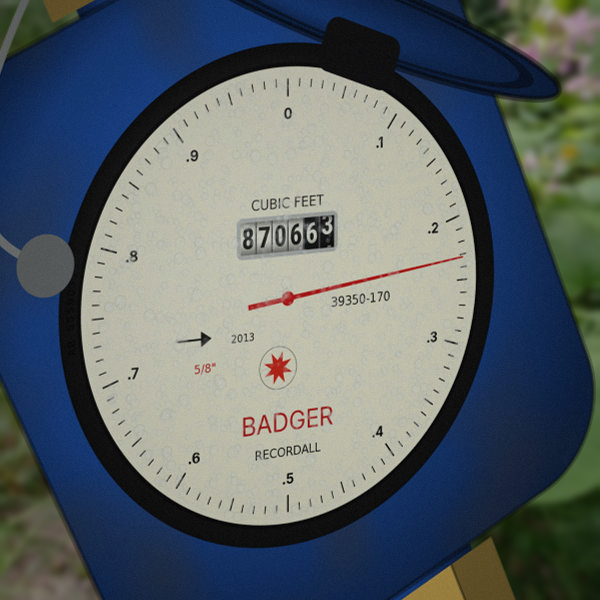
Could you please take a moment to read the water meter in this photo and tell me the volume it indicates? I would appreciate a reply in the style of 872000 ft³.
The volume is 870663.23 ft³
